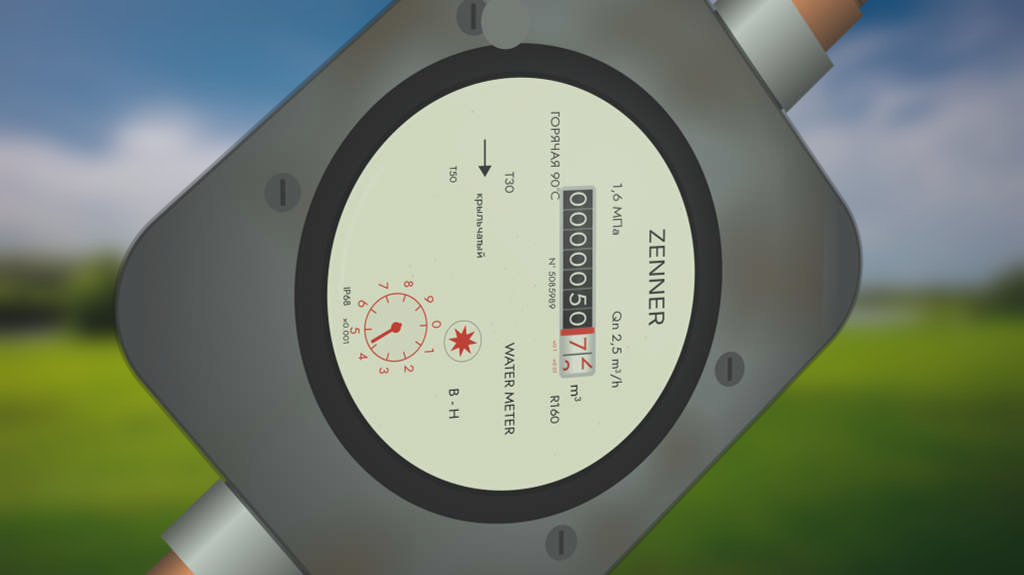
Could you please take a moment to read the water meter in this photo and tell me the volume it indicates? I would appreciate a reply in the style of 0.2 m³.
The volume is 50.724 m³
